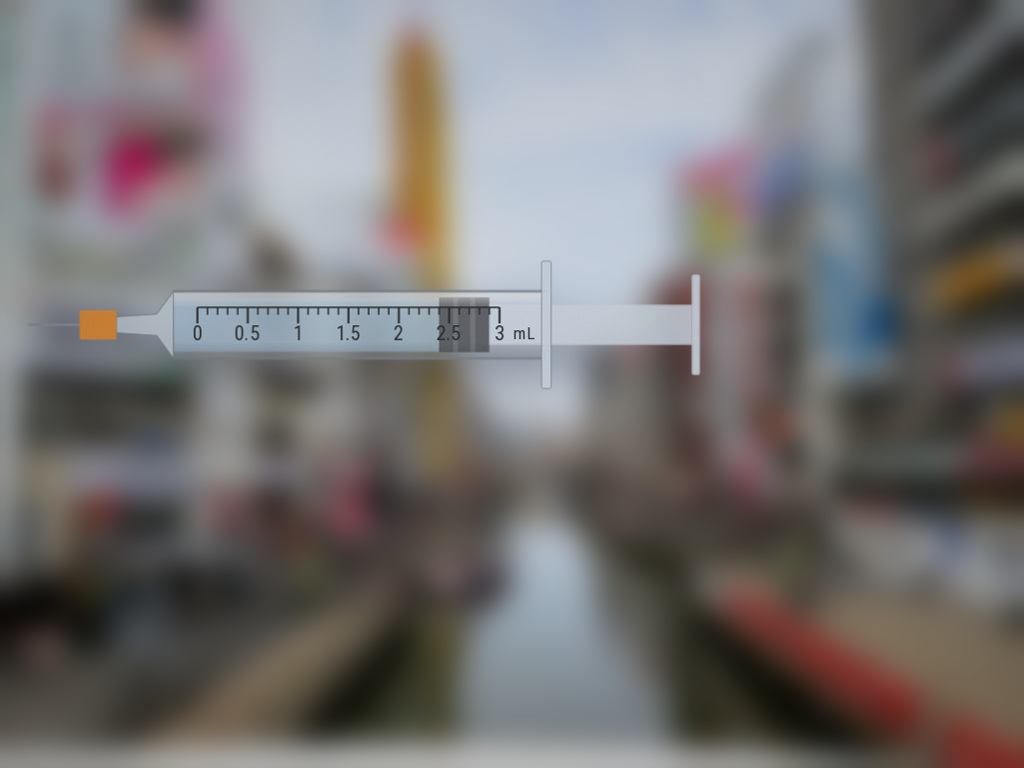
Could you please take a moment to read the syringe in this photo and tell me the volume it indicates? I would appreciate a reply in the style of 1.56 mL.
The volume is 2.4 mL
